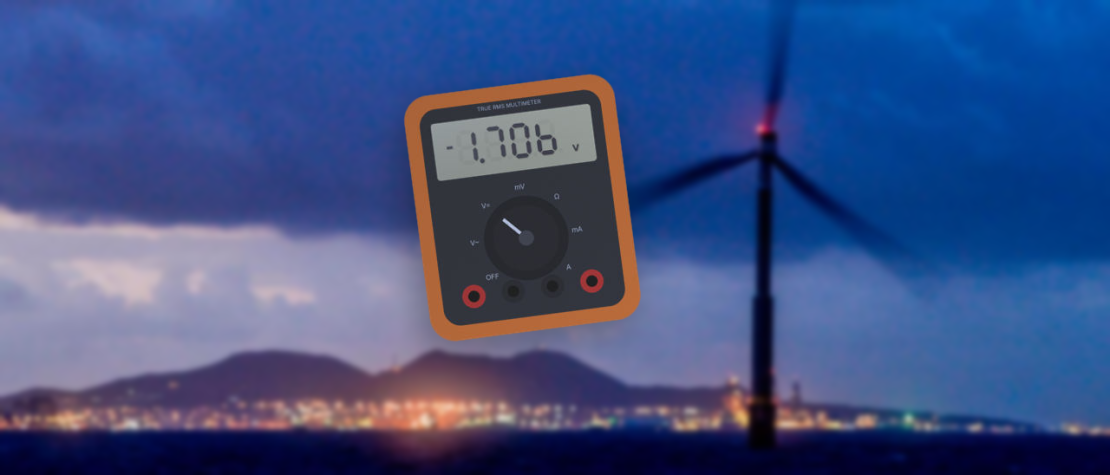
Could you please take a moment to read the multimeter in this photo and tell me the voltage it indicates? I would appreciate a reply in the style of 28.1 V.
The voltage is -1.706 V
